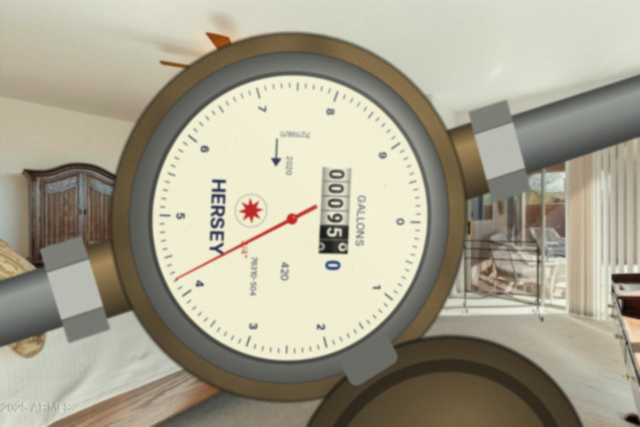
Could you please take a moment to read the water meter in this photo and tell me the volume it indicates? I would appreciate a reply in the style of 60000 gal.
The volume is 9584.2 gal
